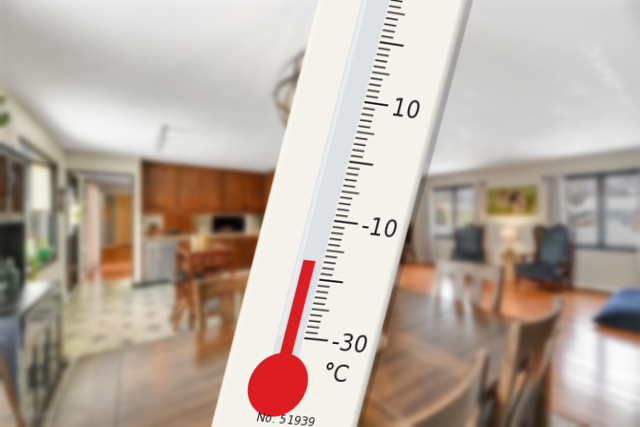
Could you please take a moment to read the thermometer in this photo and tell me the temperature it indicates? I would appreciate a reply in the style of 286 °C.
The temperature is -17 °C
